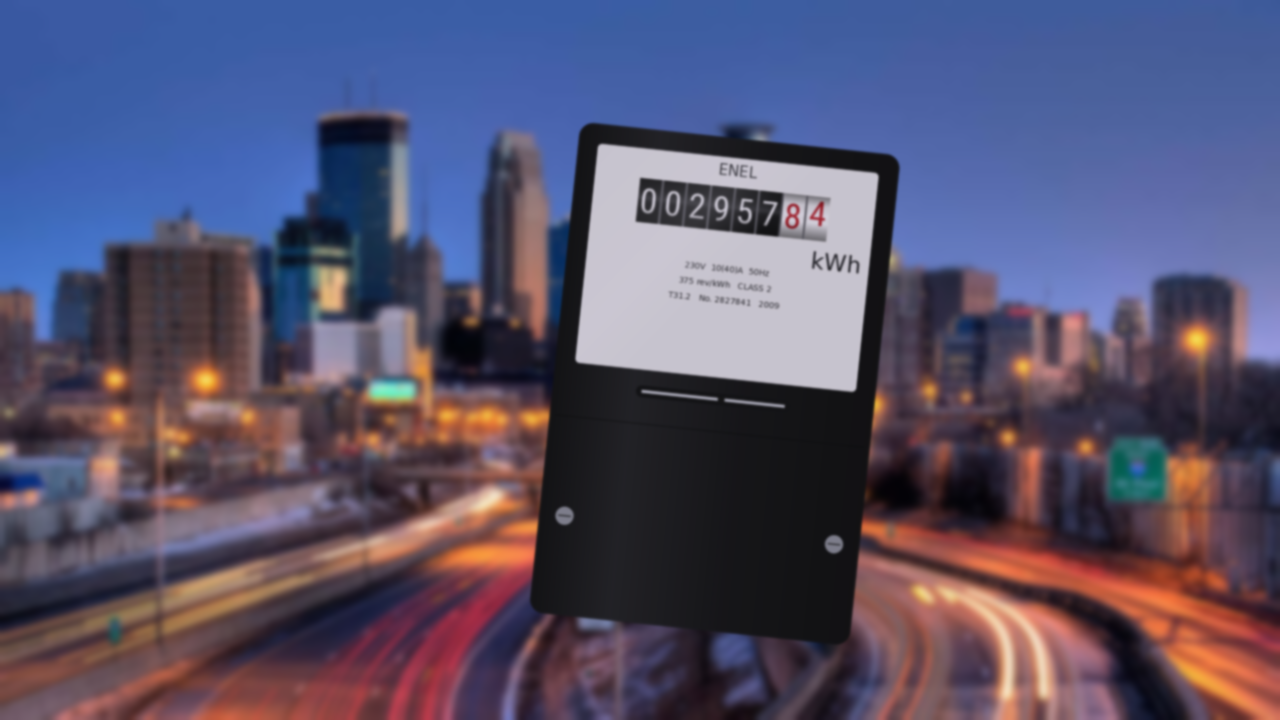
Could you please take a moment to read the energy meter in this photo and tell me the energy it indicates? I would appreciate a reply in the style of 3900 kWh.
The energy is 2957.84 kWh
